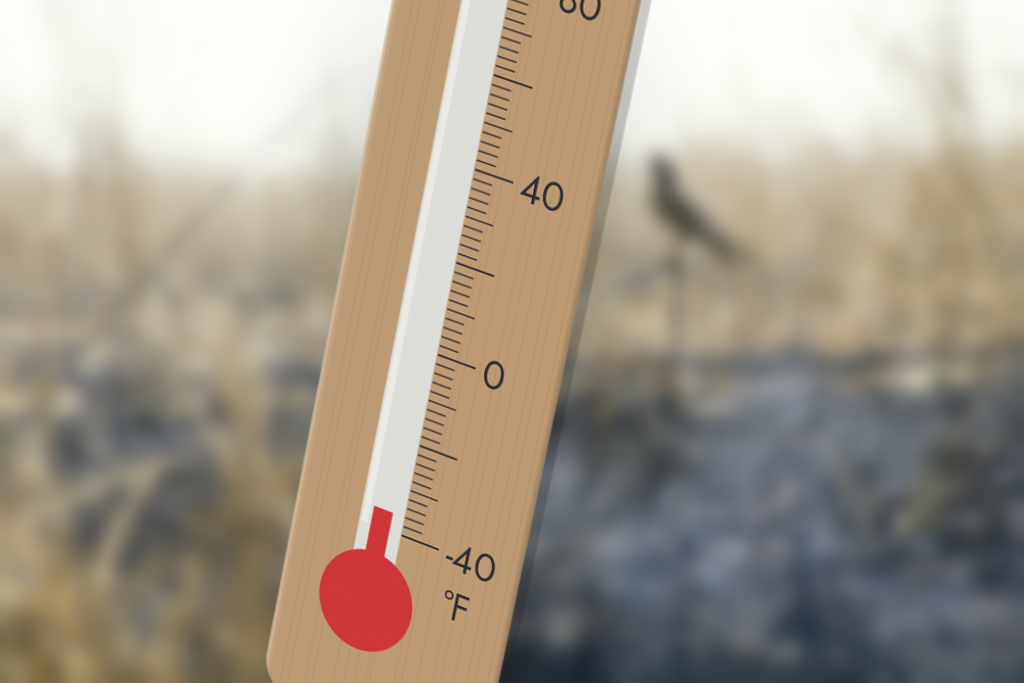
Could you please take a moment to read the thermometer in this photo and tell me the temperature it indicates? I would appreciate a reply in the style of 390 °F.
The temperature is -36 °F
